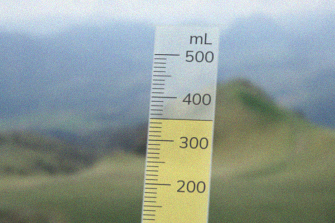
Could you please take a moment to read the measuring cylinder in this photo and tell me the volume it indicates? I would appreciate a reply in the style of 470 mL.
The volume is 350 mL
